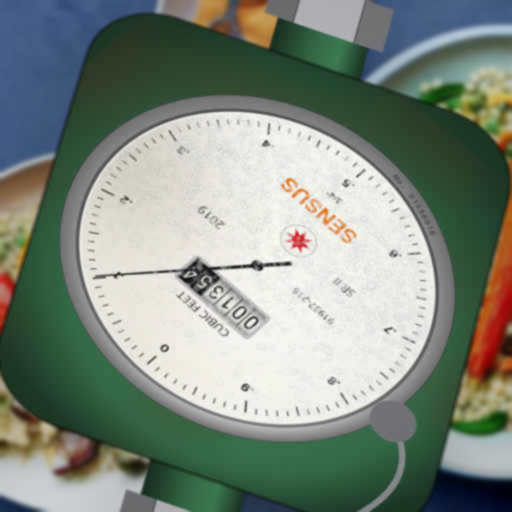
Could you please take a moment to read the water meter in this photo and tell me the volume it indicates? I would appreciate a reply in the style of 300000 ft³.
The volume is 1354.10 ft³
